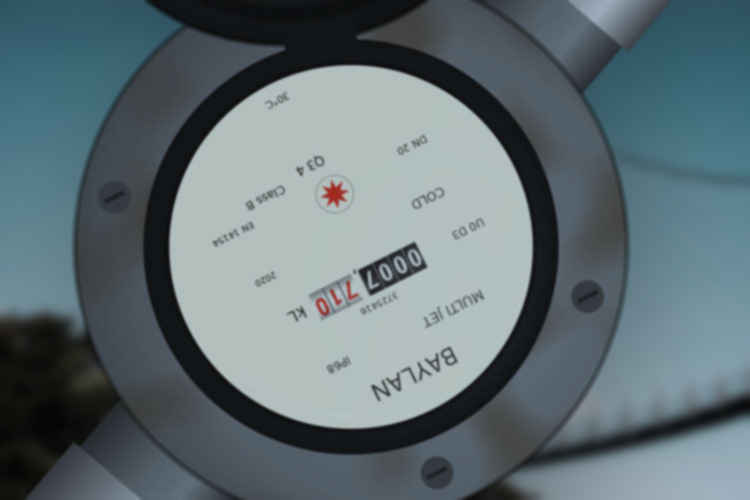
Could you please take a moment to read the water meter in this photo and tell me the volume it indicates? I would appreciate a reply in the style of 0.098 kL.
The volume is 7.710 kL
